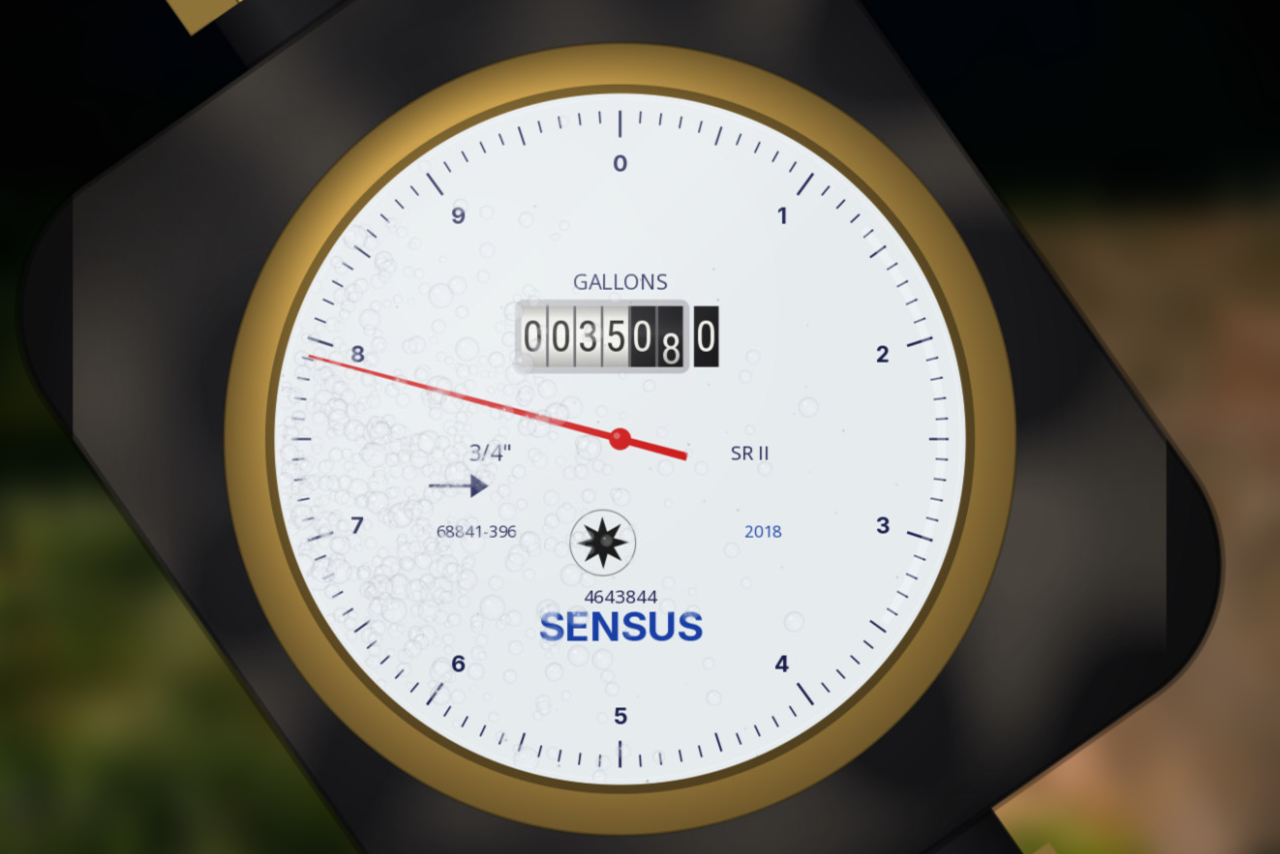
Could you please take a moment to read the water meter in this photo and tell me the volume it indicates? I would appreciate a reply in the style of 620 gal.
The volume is 35077.9 gal
